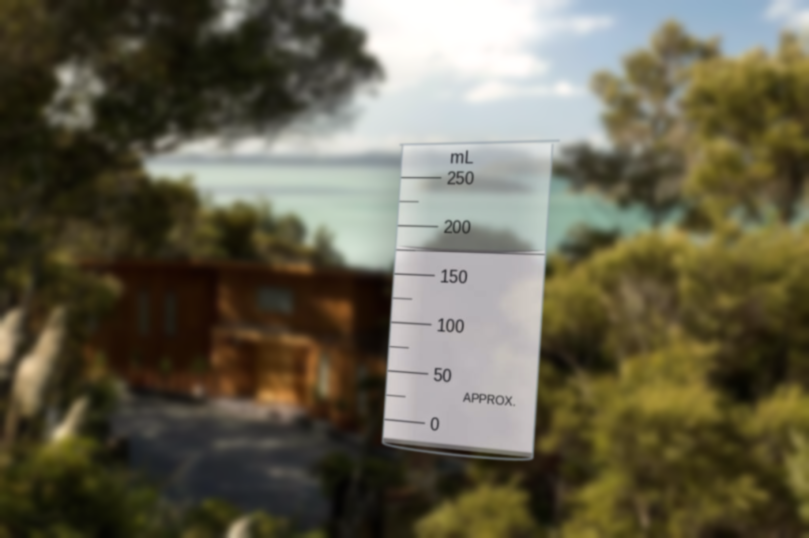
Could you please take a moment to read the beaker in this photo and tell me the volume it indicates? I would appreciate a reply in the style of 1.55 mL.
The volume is 175 mL
